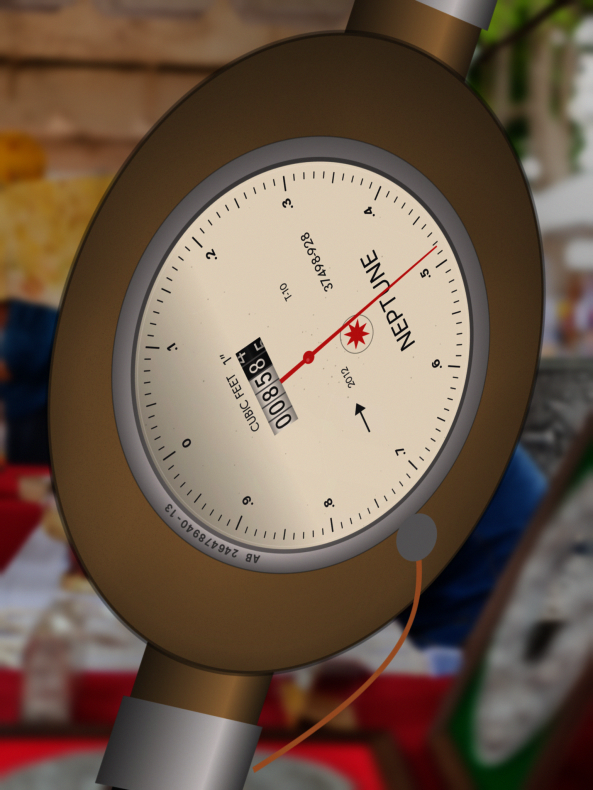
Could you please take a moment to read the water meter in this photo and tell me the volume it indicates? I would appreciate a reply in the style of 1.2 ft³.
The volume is 8584.48 ft³
